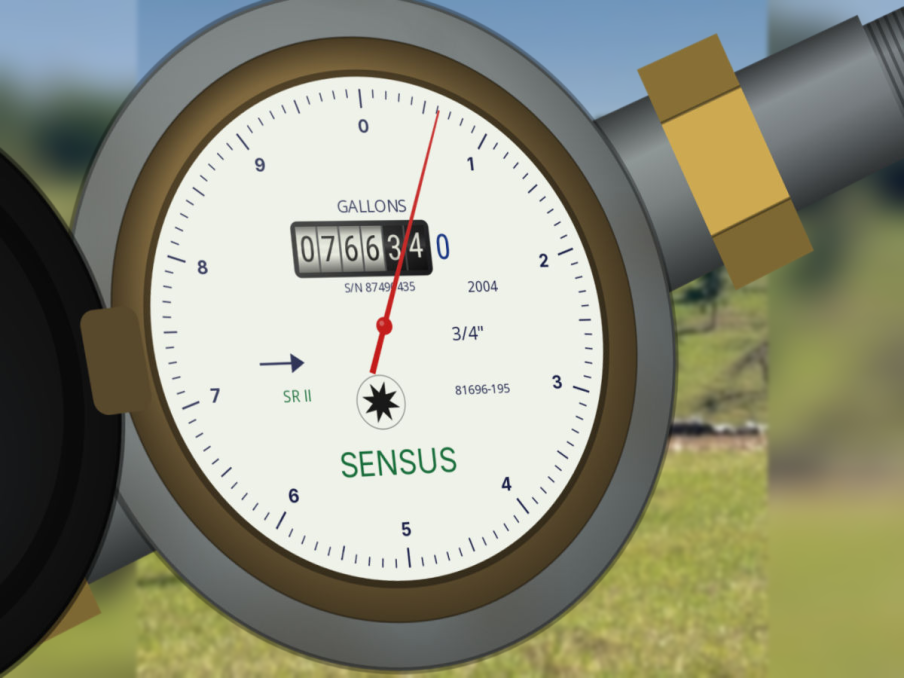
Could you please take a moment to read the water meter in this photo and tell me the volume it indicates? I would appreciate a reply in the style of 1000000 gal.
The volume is 766340.6 gal
